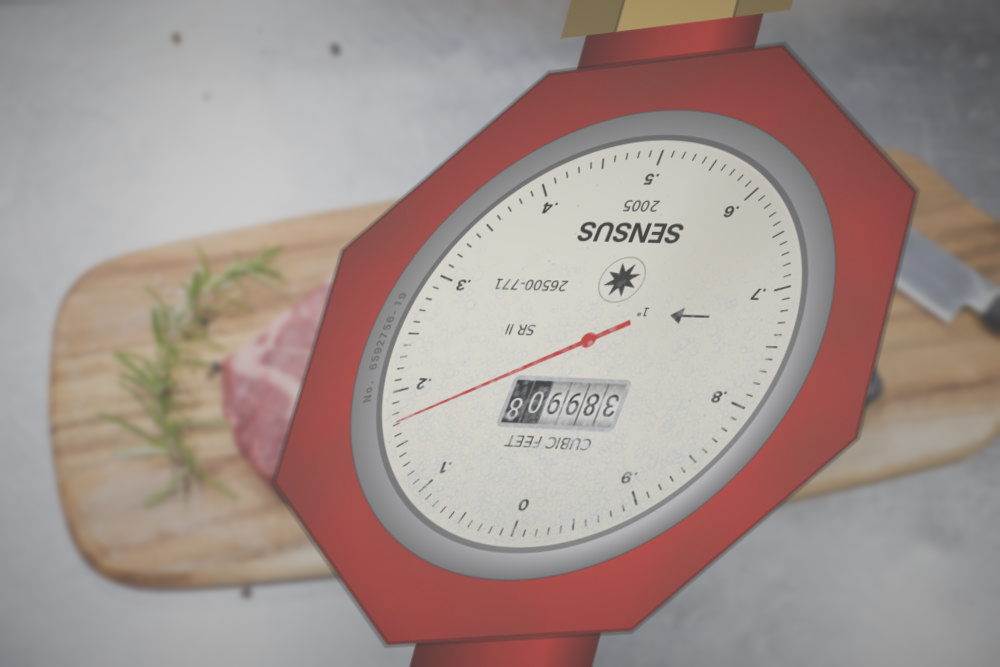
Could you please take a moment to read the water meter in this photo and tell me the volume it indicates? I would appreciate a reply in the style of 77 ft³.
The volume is 389908.17 ft³
